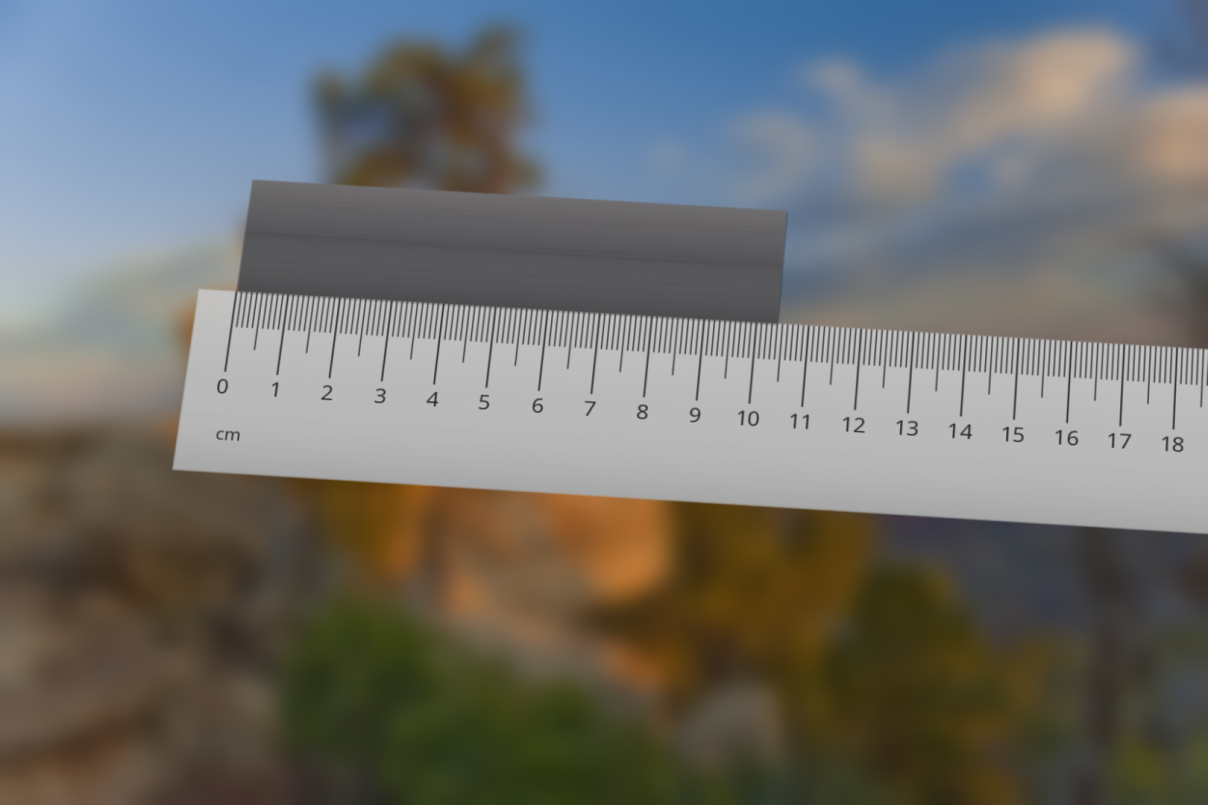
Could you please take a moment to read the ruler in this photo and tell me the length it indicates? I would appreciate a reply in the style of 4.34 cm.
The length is 10.4 cm
